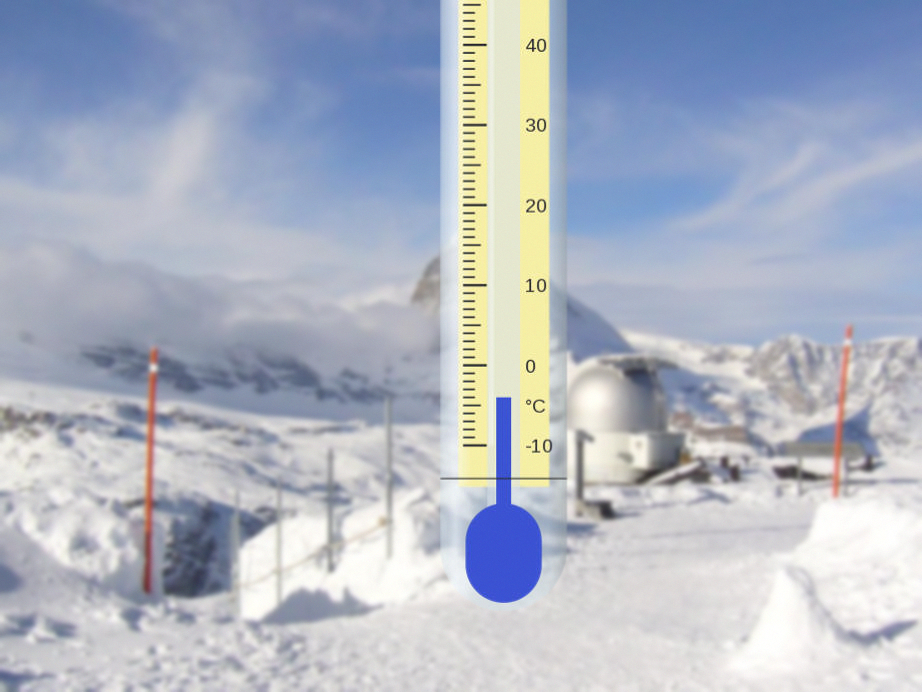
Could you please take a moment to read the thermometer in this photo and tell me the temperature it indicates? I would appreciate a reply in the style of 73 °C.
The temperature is -4 °C
